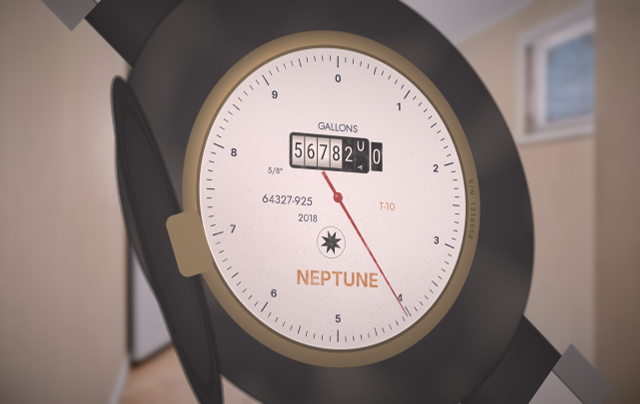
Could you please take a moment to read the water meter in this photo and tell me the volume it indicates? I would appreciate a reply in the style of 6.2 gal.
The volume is 5678204.0 gal
